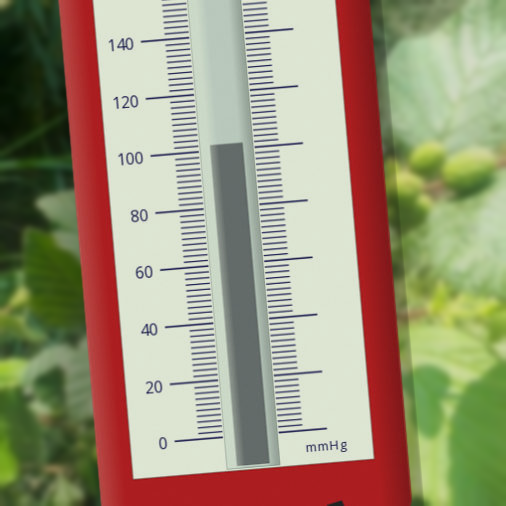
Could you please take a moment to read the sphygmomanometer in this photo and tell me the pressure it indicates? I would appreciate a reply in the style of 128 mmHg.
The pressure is 102 mmHg
